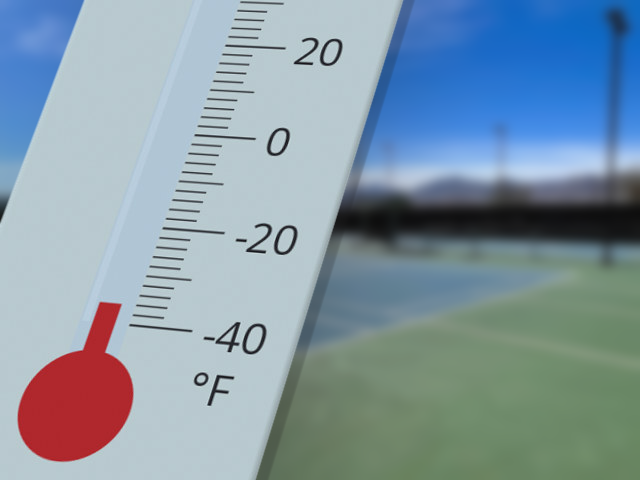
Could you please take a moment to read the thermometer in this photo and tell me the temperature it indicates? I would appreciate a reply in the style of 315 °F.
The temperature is -36 °F
